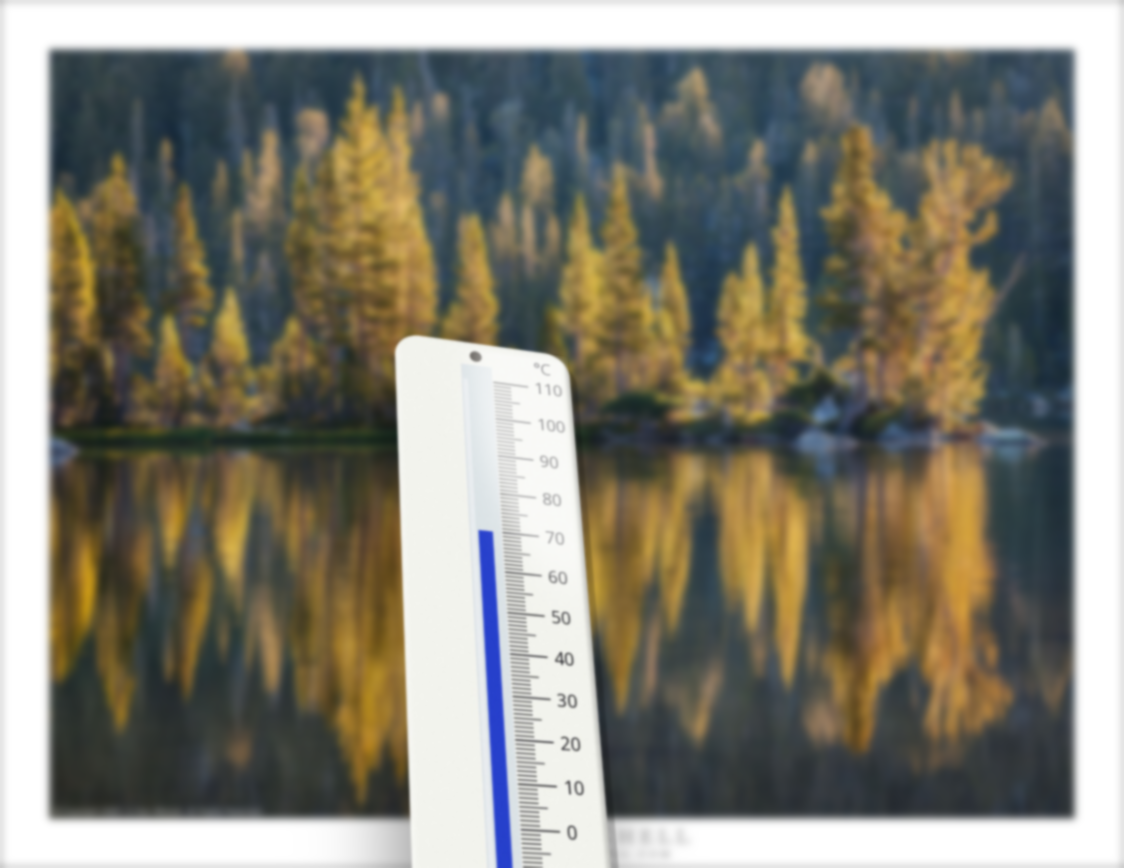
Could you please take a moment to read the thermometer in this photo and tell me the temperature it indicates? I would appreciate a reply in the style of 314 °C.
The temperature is 70 °C
